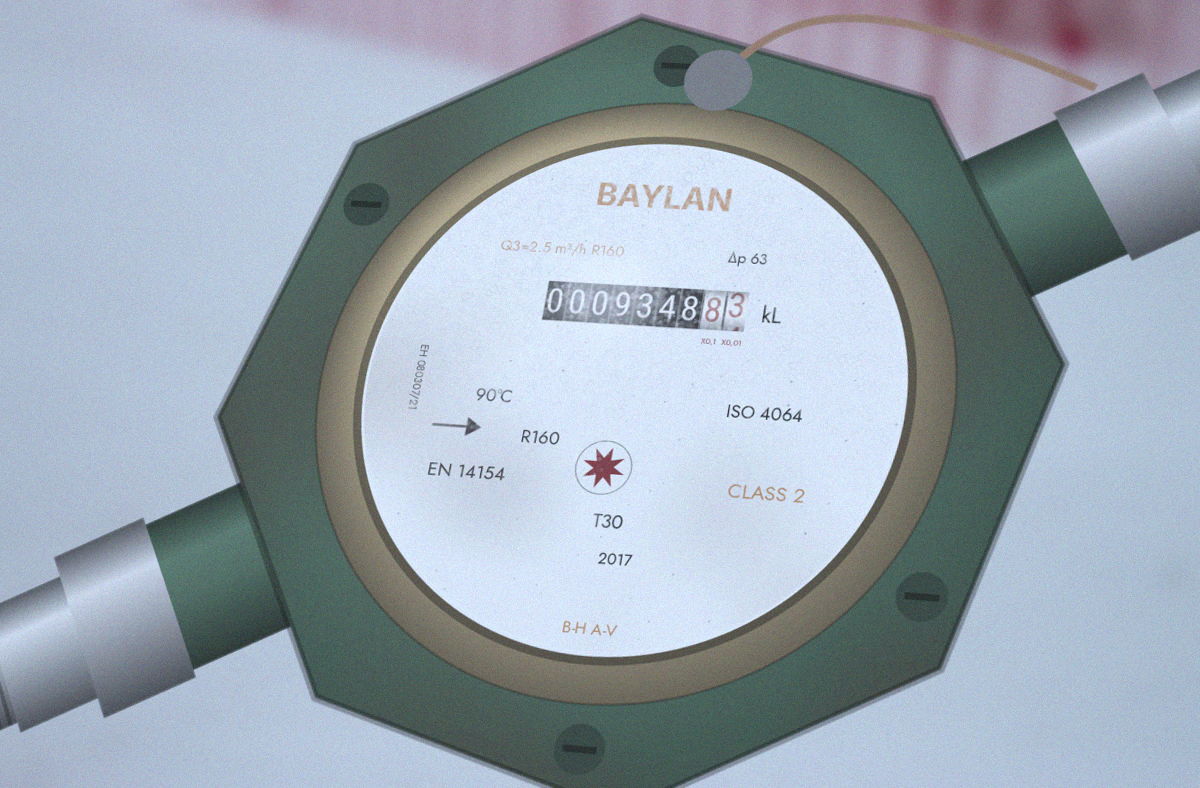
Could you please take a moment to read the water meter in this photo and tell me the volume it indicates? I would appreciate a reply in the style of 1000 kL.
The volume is 9348.83 kL
